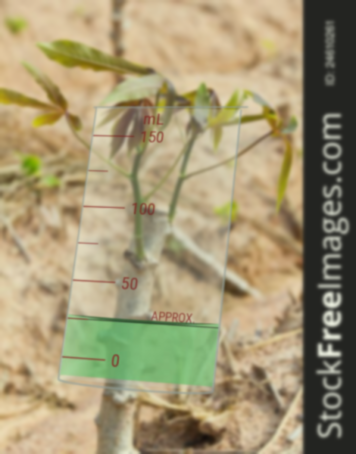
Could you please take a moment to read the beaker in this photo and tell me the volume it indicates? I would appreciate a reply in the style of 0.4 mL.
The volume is 25 mL
